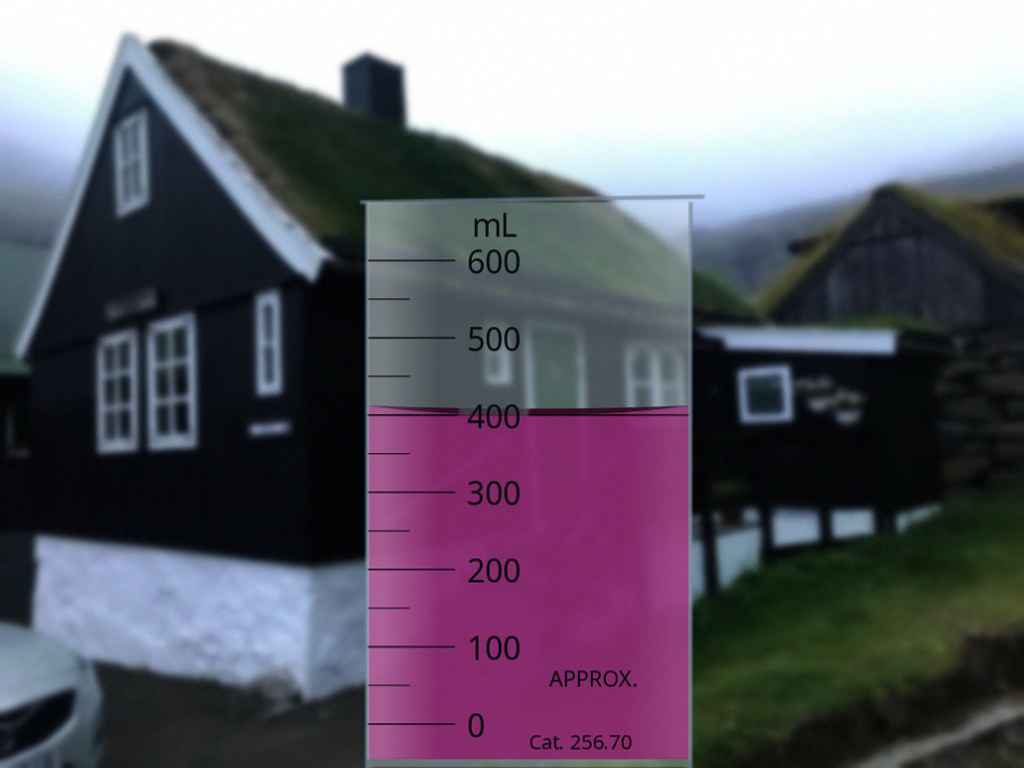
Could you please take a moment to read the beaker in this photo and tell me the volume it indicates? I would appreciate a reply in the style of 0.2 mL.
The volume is 400 mL
